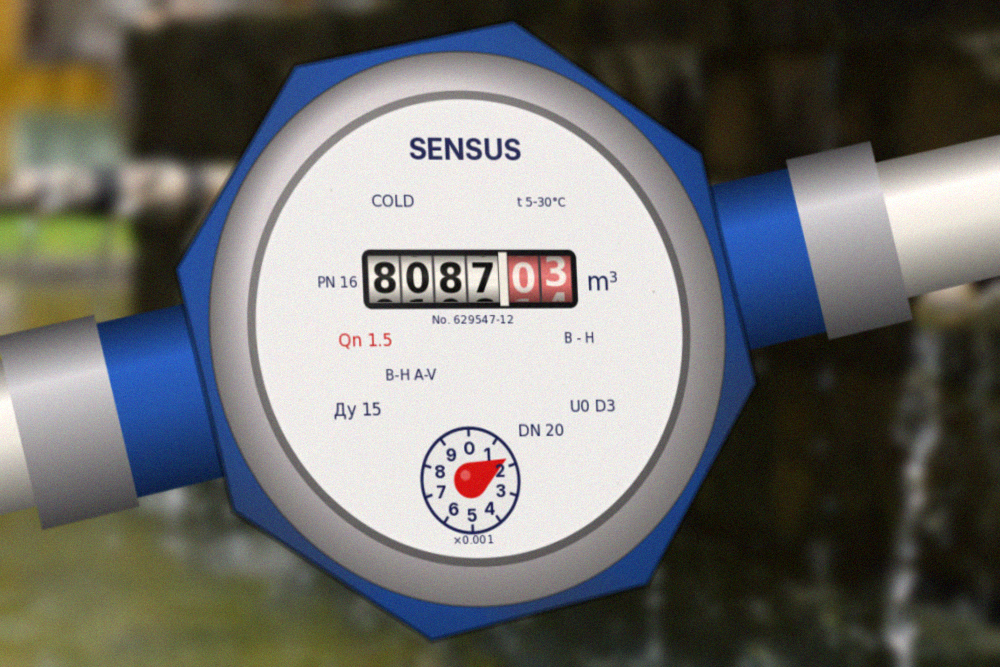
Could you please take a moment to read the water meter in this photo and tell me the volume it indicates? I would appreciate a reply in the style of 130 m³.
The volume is 8087.031 m³
